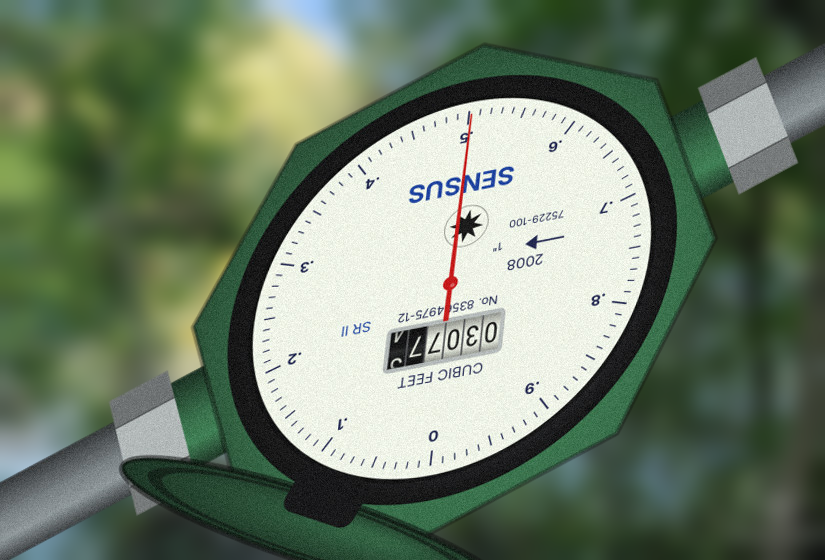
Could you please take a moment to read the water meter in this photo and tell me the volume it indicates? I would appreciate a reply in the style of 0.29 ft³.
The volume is 30773.50 ft³
